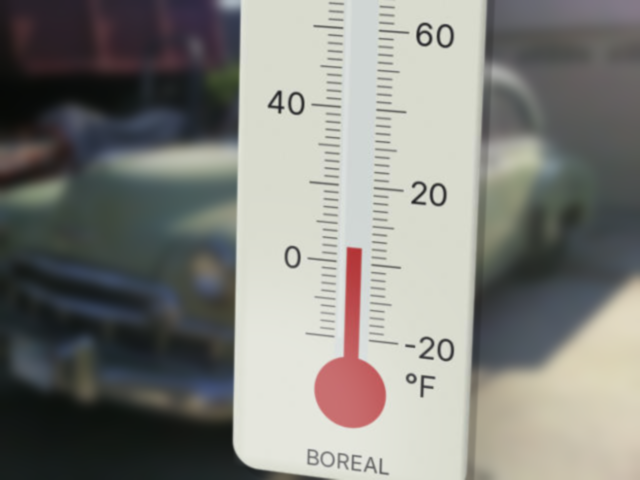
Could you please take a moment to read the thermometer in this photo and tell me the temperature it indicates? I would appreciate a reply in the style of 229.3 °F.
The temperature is 4 °F
